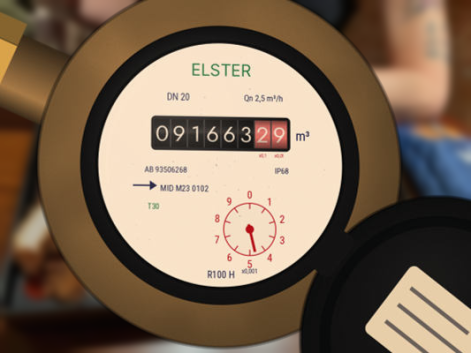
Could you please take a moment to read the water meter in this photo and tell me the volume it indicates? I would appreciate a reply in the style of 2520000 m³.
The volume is 91663.294 m³
